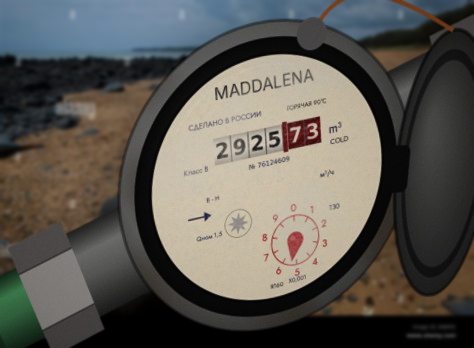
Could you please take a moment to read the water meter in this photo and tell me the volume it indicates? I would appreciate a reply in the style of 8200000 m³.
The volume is 2925.735 m³
